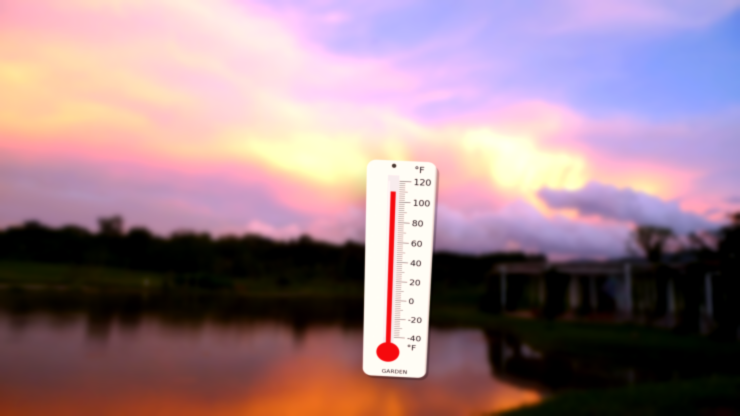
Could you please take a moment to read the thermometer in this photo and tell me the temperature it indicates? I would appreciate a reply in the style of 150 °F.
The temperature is 110 °F
